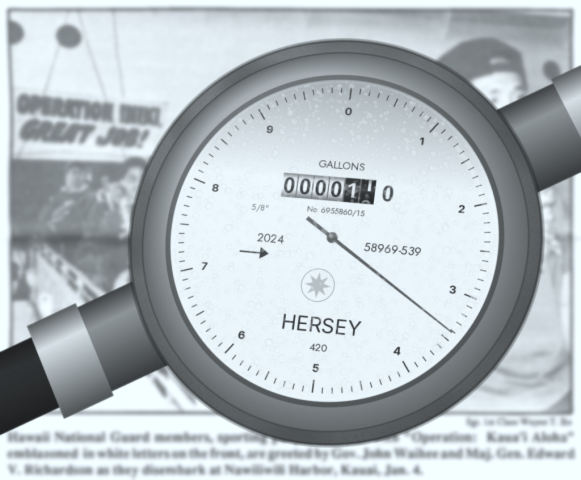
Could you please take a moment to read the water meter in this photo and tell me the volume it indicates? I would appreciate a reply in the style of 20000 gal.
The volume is 113.4 gal
